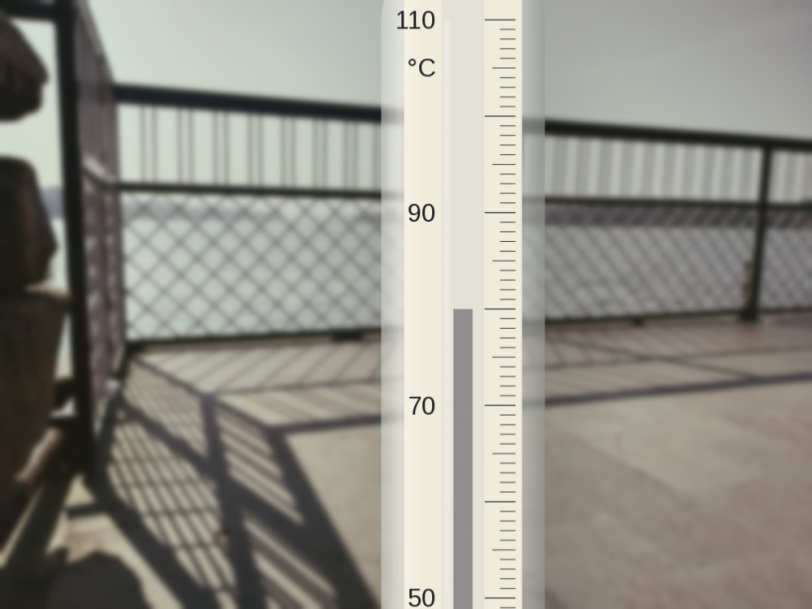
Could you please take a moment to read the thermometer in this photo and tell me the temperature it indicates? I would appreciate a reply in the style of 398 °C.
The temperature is 80 °C
